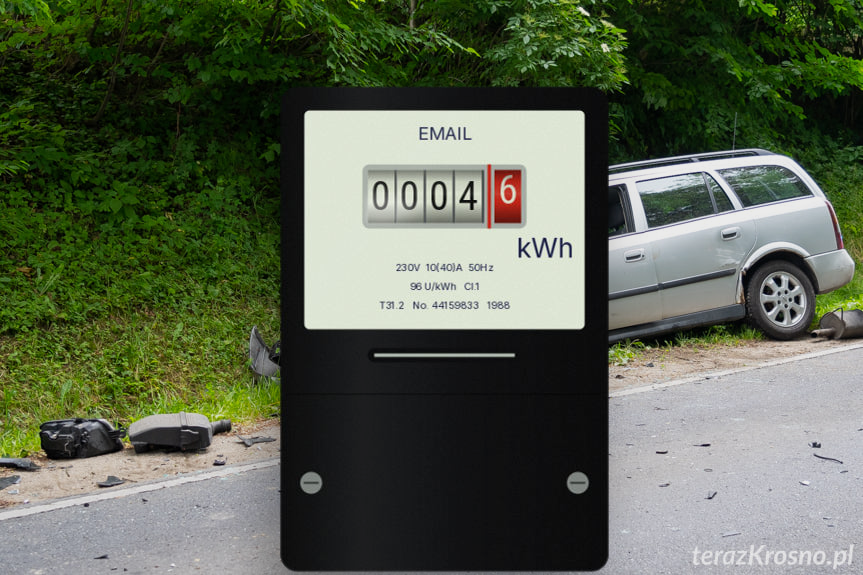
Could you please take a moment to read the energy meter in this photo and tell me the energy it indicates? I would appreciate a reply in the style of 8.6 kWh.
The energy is 4.6 kWh
